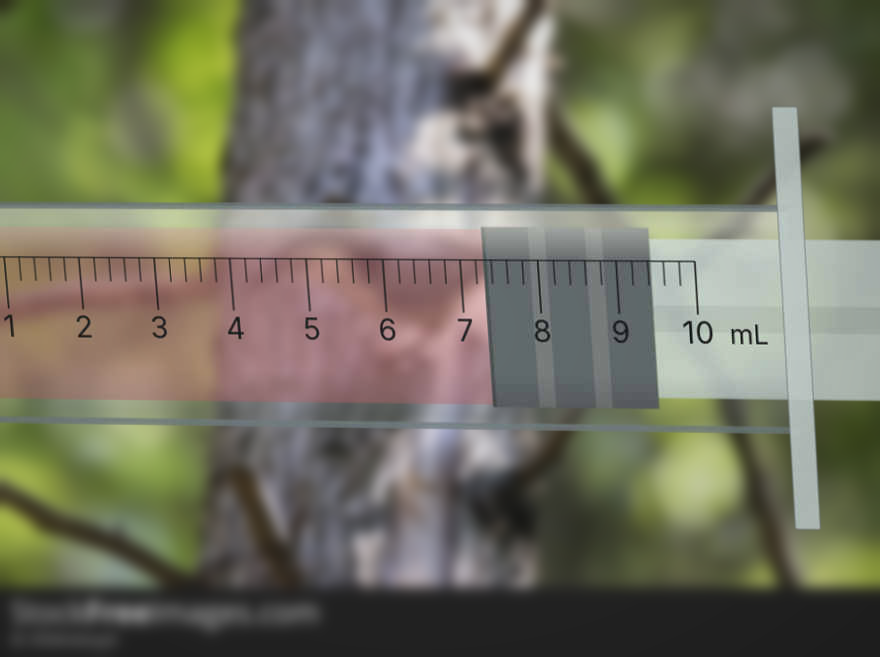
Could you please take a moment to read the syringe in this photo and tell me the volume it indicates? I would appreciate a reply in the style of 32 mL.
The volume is 7.3 mL
